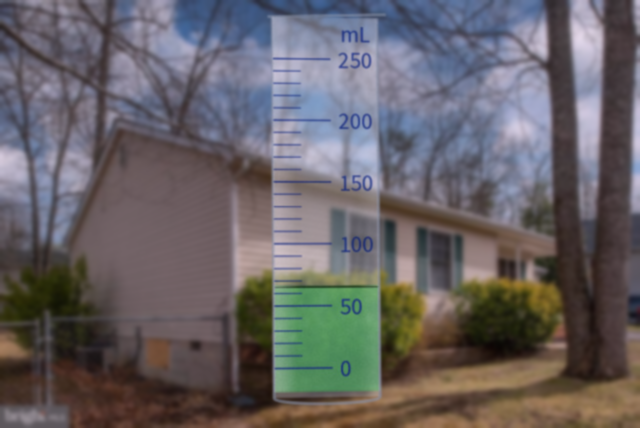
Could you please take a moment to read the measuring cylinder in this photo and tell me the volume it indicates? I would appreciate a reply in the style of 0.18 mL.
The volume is 65 mL
